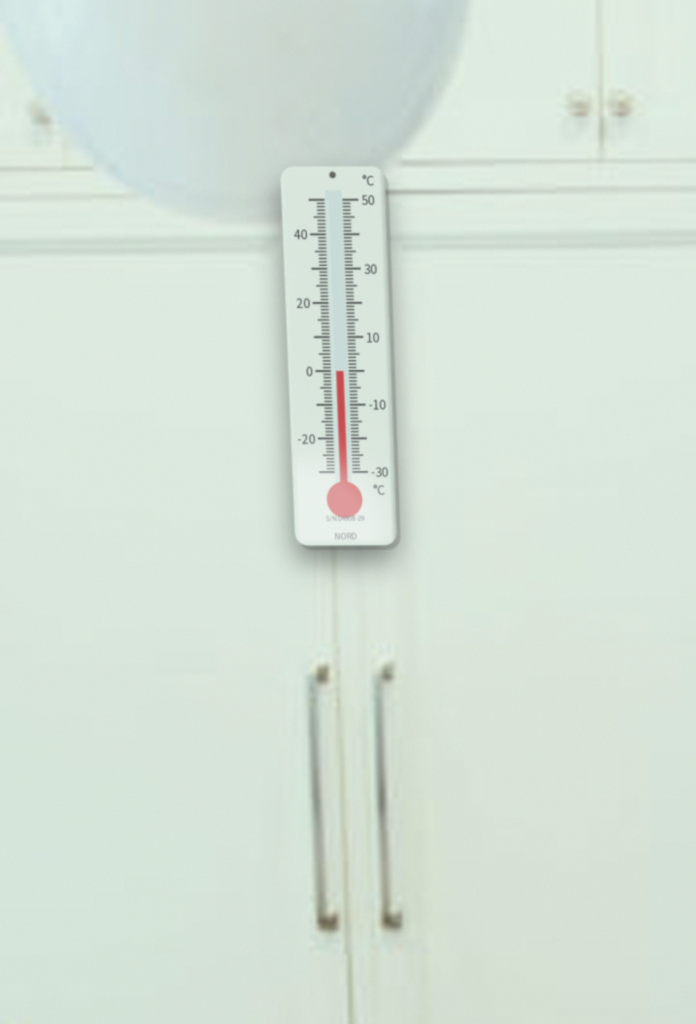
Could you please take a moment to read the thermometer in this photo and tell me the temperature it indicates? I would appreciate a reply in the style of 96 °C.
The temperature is 0 °C
